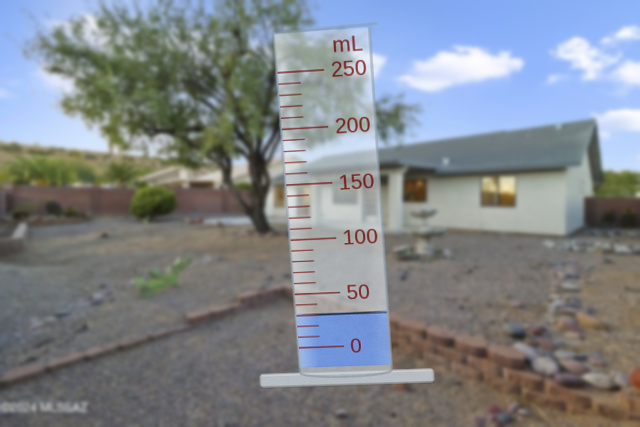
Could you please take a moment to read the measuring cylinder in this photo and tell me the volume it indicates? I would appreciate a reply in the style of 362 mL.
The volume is 30 mL
